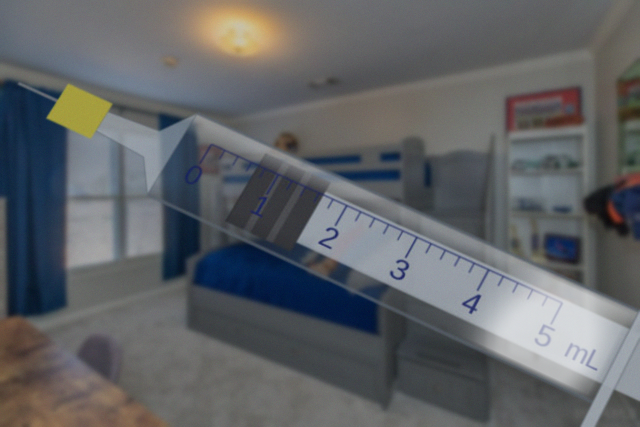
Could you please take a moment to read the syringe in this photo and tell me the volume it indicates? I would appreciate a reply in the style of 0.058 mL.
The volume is 0.7 mL
